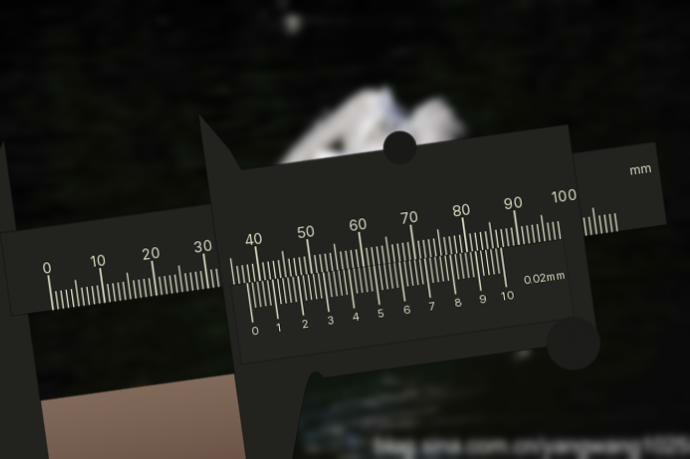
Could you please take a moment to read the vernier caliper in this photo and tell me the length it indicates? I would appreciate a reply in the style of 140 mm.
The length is 37.5 mm
